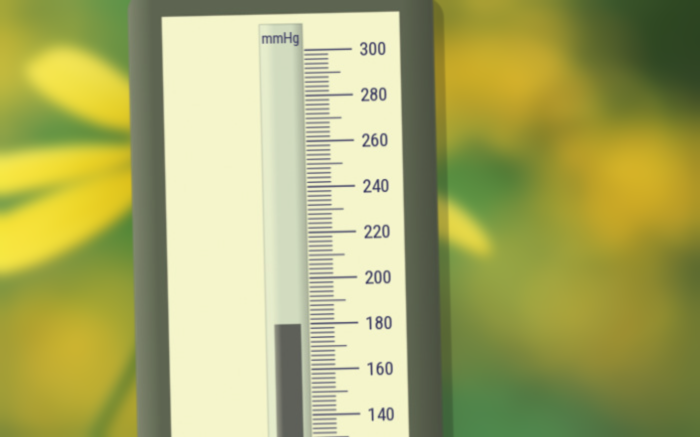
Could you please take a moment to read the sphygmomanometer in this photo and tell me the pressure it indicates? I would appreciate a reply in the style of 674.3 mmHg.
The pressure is 180 mmHg
